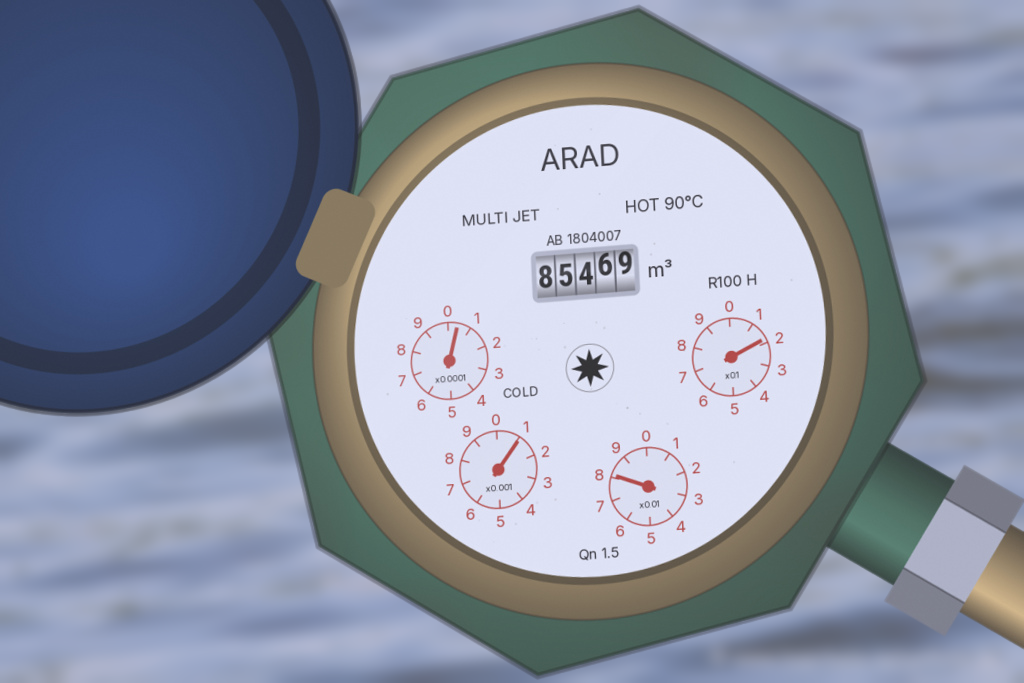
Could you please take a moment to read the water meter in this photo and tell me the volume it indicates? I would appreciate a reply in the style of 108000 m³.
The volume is 85469.1810 m³
